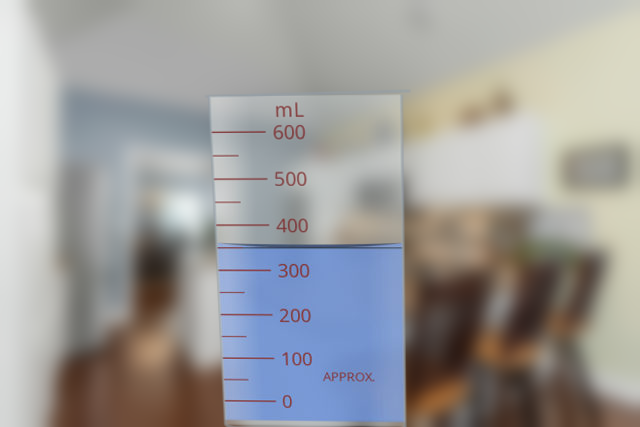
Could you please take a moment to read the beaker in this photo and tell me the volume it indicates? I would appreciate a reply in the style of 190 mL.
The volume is 350 mL
